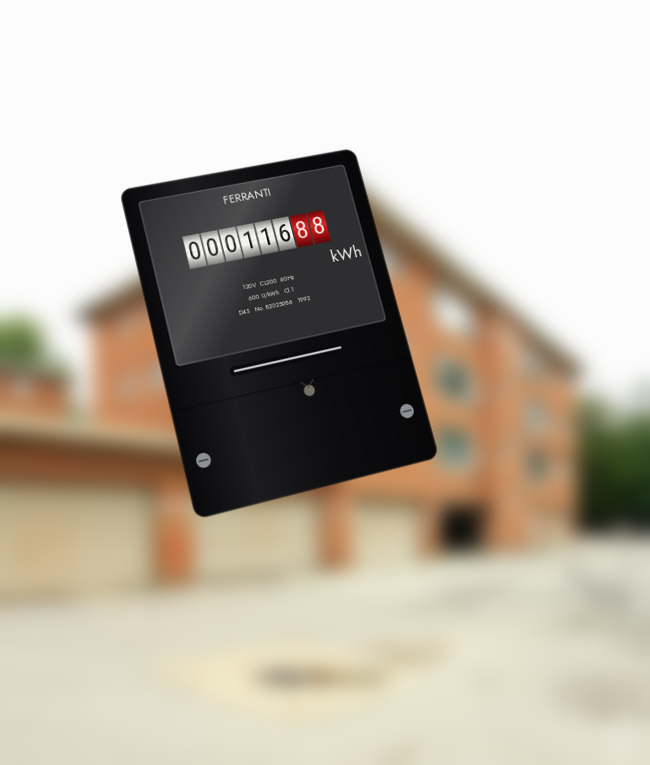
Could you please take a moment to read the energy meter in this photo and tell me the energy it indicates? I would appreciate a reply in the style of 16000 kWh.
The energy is 116.88 kWh
